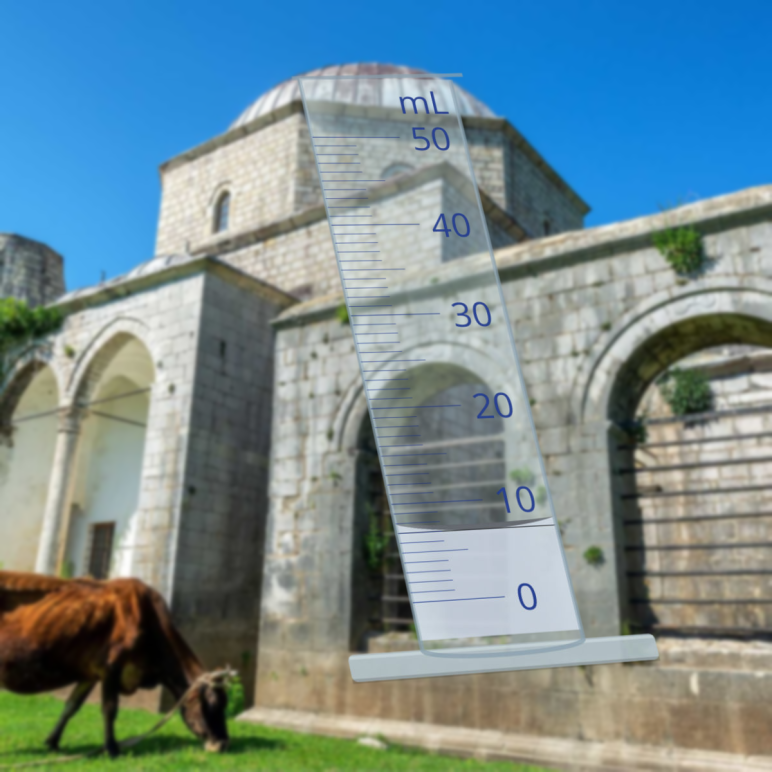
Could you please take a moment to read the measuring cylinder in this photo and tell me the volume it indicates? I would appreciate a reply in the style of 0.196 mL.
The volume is 7 mL
